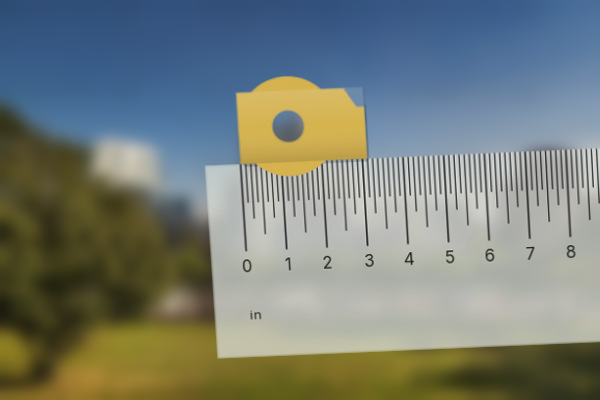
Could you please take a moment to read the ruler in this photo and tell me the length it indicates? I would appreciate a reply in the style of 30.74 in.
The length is 3.125 in
